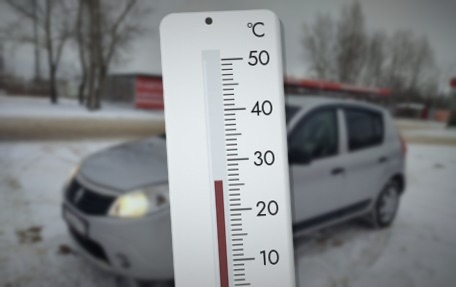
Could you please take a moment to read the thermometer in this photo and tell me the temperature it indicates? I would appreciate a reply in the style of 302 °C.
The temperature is 26 °C
